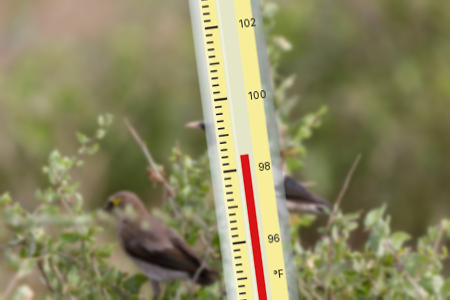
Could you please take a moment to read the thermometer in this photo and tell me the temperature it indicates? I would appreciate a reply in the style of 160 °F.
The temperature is 98.4 °F
